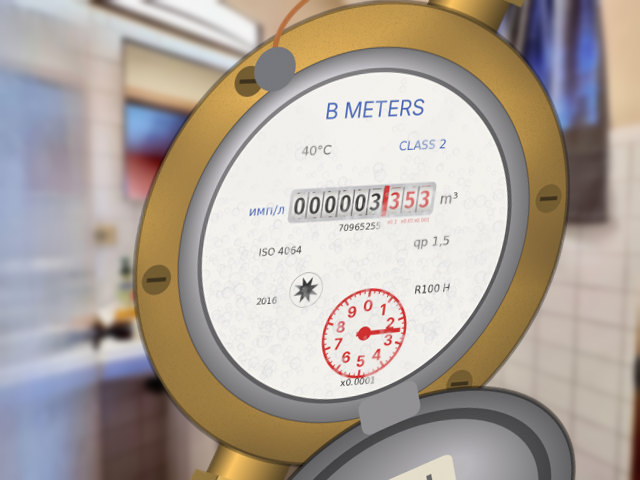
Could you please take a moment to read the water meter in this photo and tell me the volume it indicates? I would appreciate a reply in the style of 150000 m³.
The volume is 3.3532 m³
